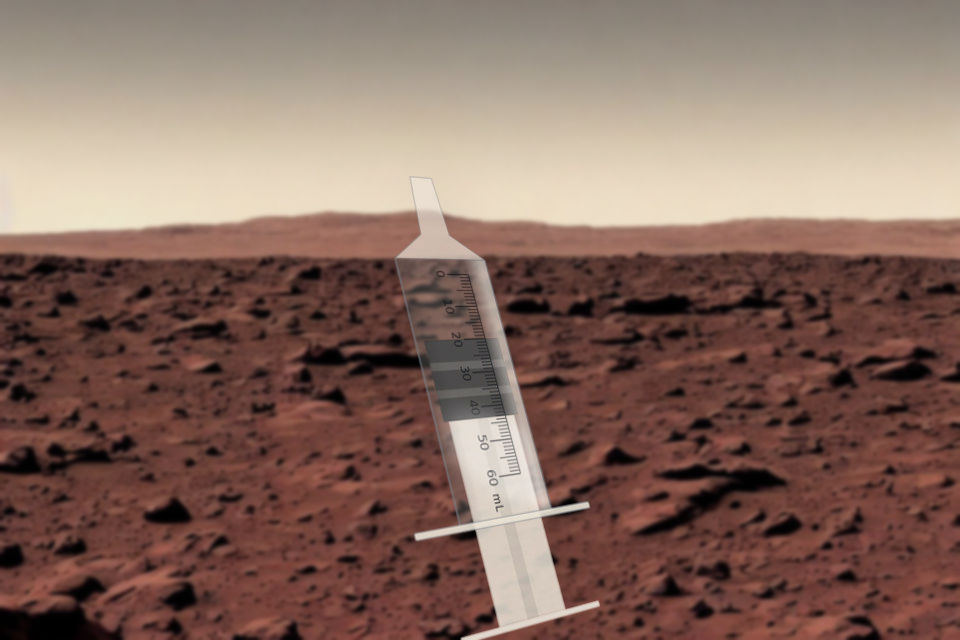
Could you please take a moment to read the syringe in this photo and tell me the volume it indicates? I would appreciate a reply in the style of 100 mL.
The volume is 20 mL
